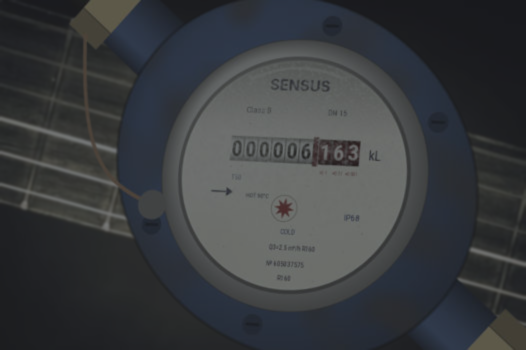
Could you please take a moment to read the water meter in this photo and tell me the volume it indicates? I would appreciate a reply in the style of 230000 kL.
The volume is 6.163 kL
